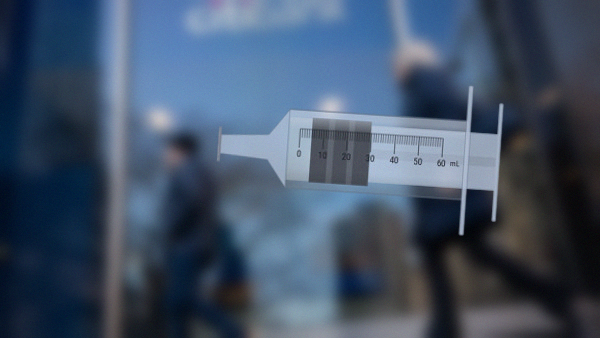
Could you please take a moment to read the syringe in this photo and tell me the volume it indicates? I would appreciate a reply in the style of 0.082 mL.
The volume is 5 mL
